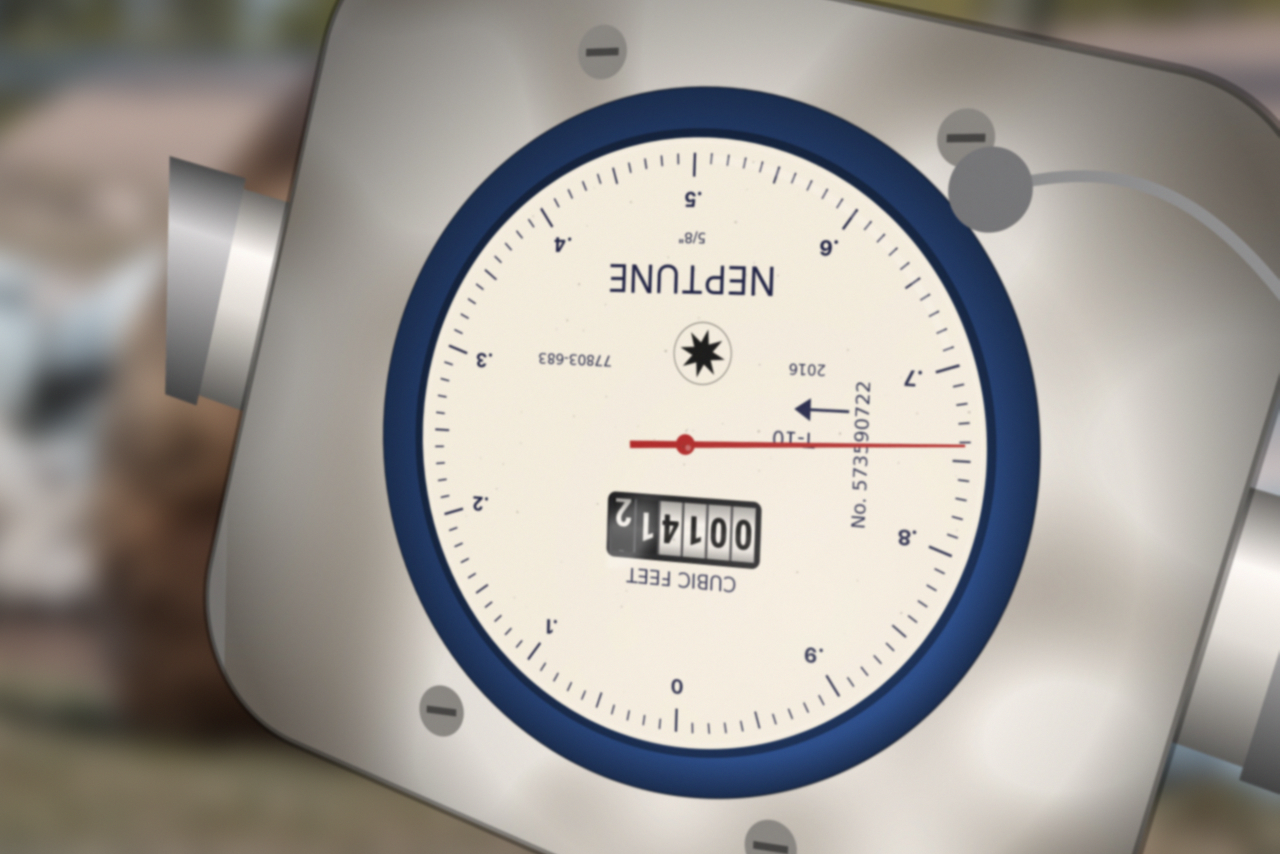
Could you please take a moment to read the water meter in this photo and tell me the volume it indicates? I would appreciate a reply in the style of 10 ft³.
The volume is 1411.74 ft³
